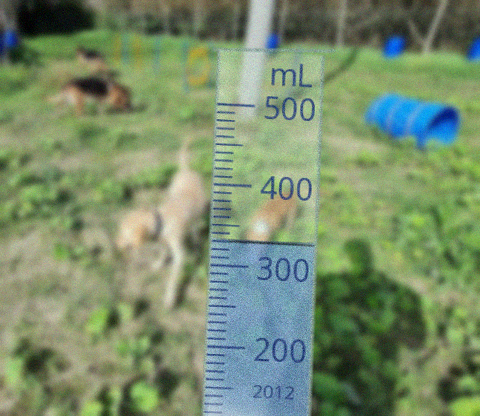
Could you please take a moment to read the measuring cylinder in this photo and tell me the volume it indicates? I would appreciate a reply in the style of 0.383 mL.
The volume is 330 mL
